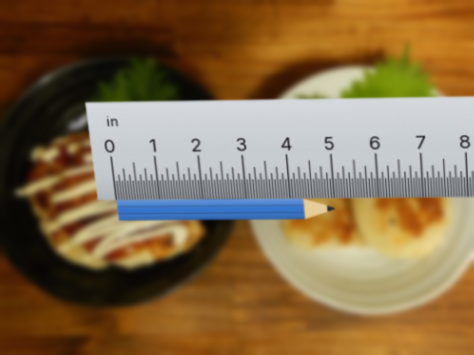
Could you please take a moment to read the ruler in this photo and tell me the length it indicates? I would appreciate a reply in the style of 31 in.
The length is 5 in
